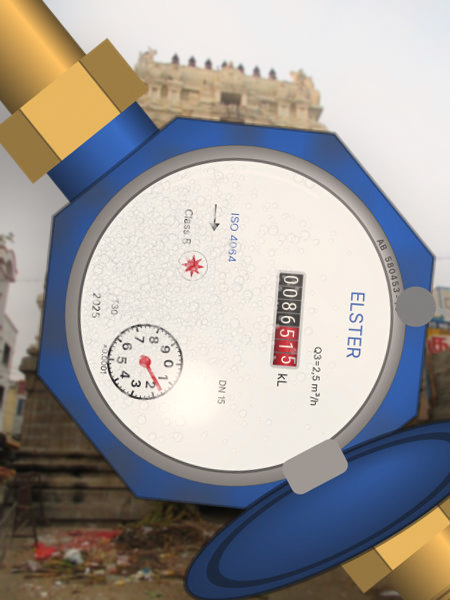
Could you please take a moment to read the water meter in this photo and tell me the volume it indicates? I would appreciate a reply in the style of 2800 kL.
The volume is 86.5151 kL
